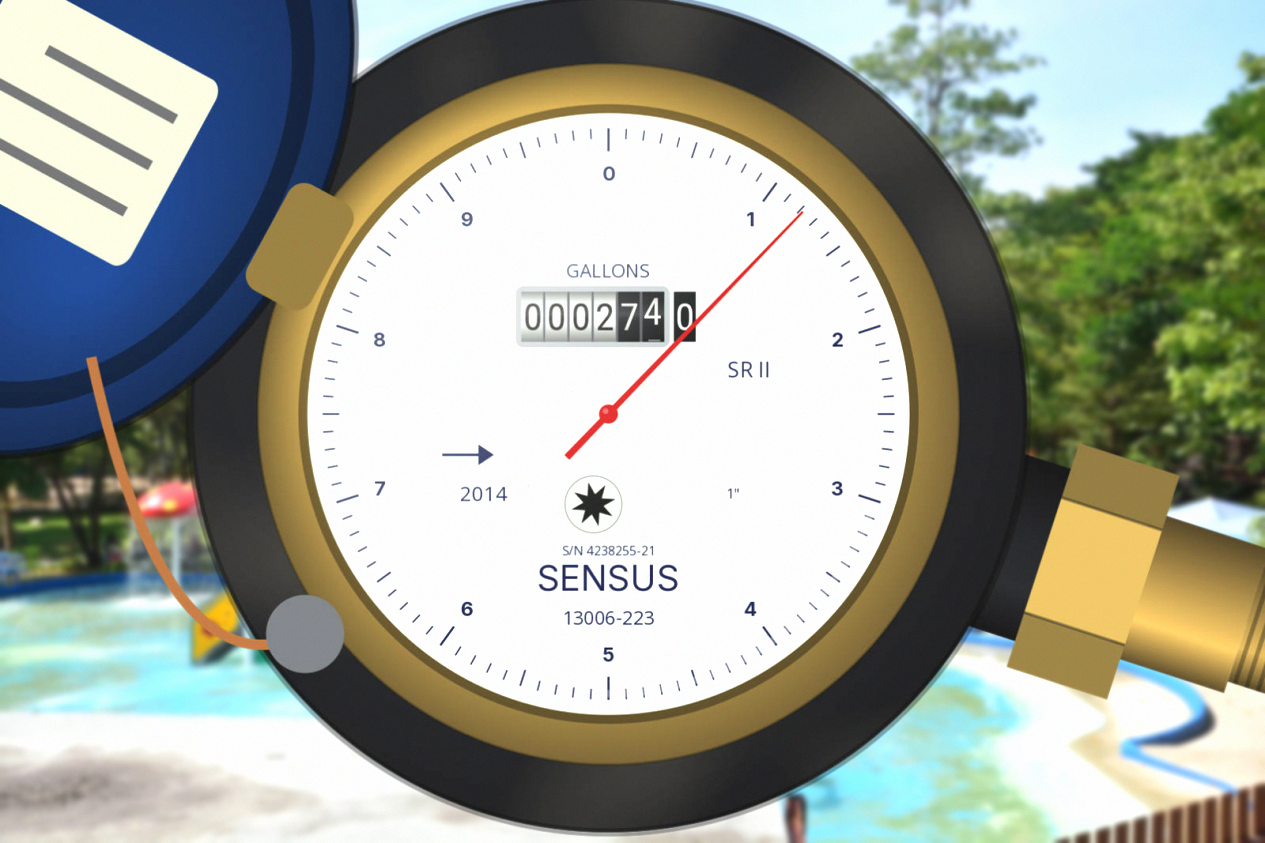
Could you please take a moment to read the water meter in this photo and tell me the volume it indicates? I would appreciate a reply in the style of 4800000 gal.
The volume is 2741.2 gal
